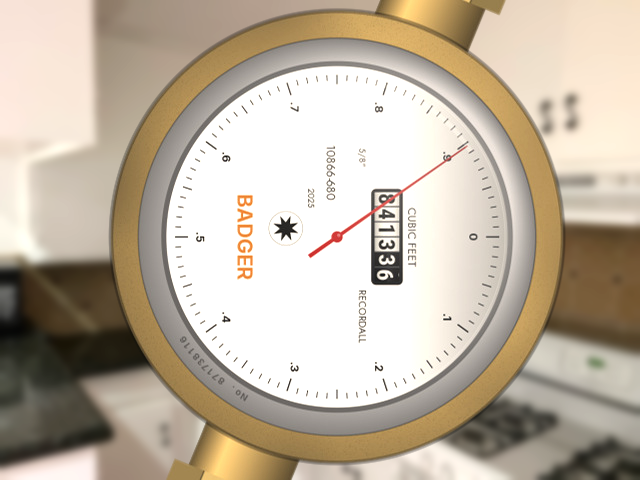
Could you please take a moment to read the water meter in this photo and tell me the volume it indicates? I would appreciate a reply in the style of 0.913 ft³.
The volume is 841335.90 ft³
